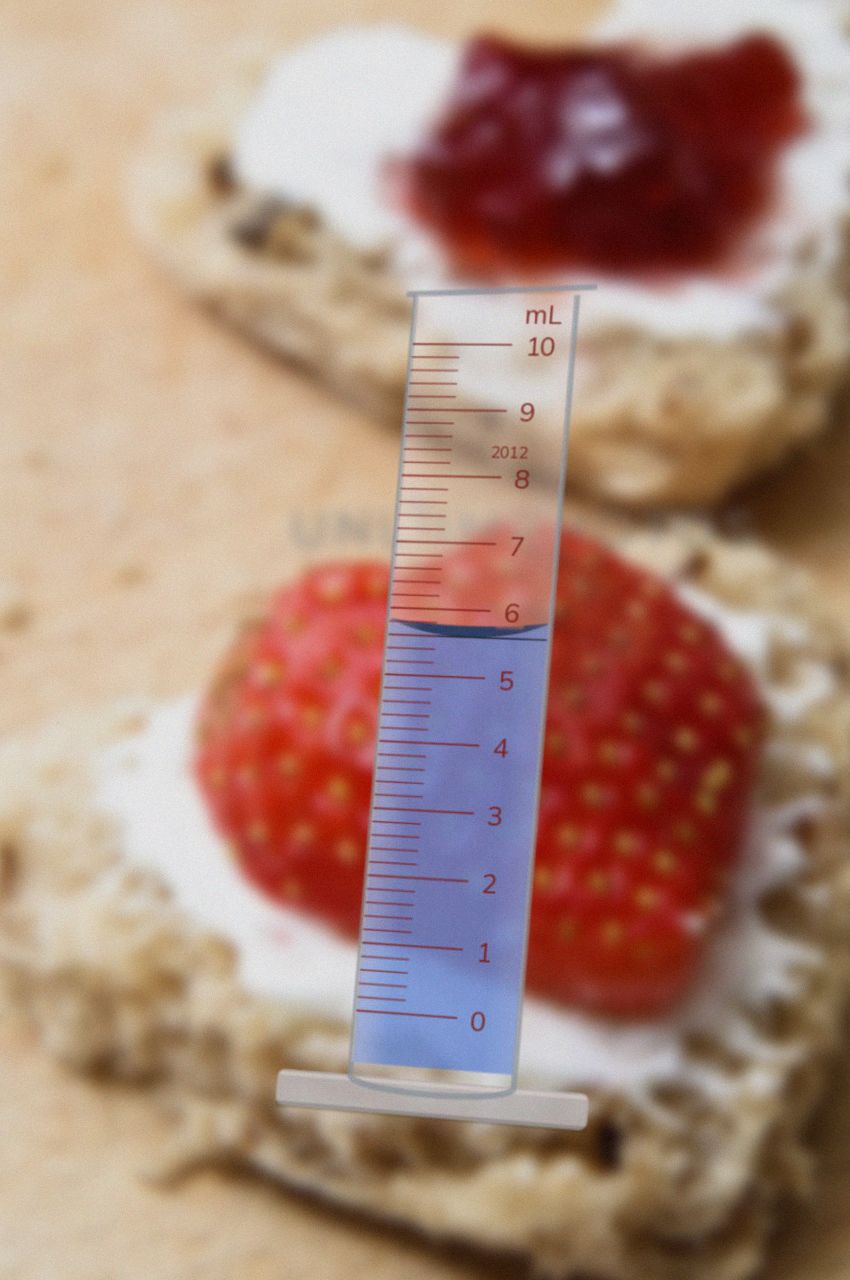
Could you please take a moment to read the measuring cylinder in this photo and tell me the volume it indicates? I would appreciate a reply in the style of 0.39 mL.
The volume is 5.6 mL
